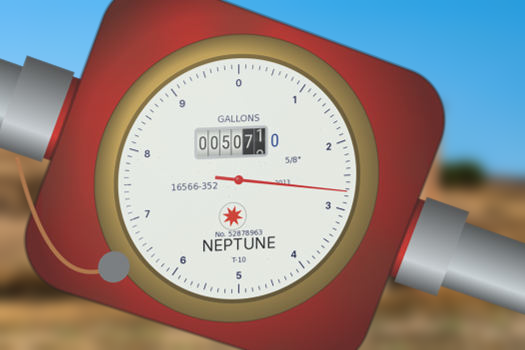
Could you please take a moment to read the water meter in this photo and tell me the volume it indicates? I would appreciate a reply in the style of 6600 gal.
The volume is 50712.7 gal
